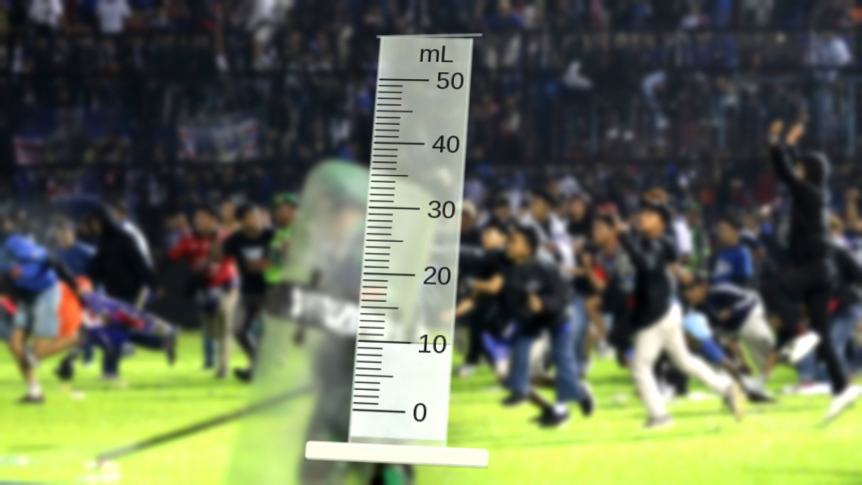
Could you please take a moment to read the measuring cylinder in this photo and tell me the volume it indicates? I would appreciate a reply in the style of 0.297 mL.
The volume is 10 mL
